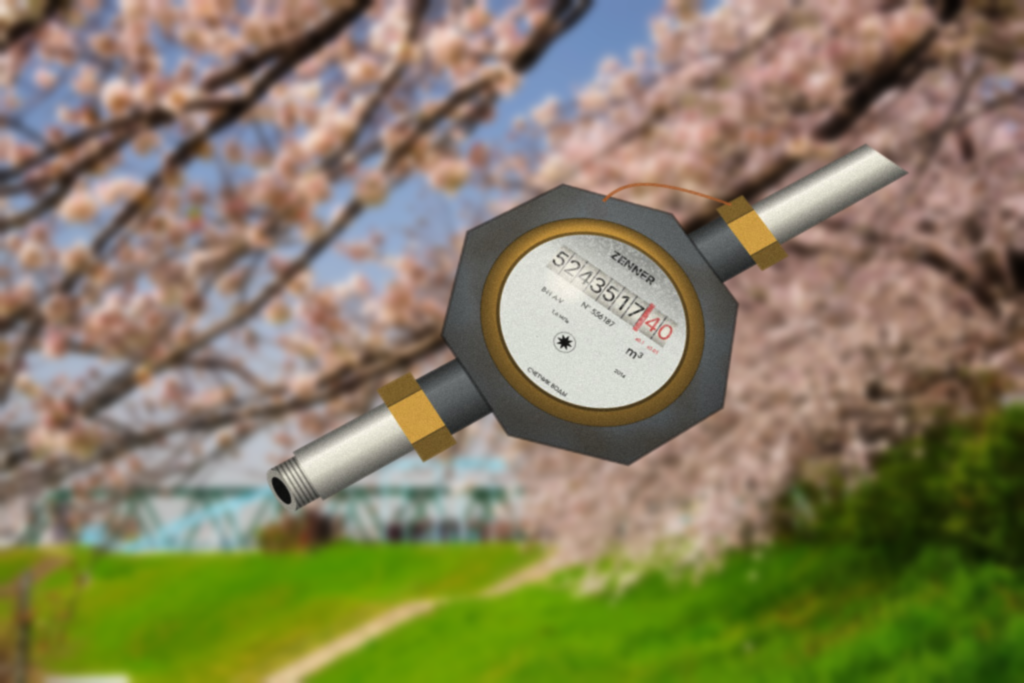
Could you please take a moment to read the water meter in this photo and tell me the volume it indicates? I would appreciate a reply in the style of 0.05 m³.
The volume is 5243517.40 m³
